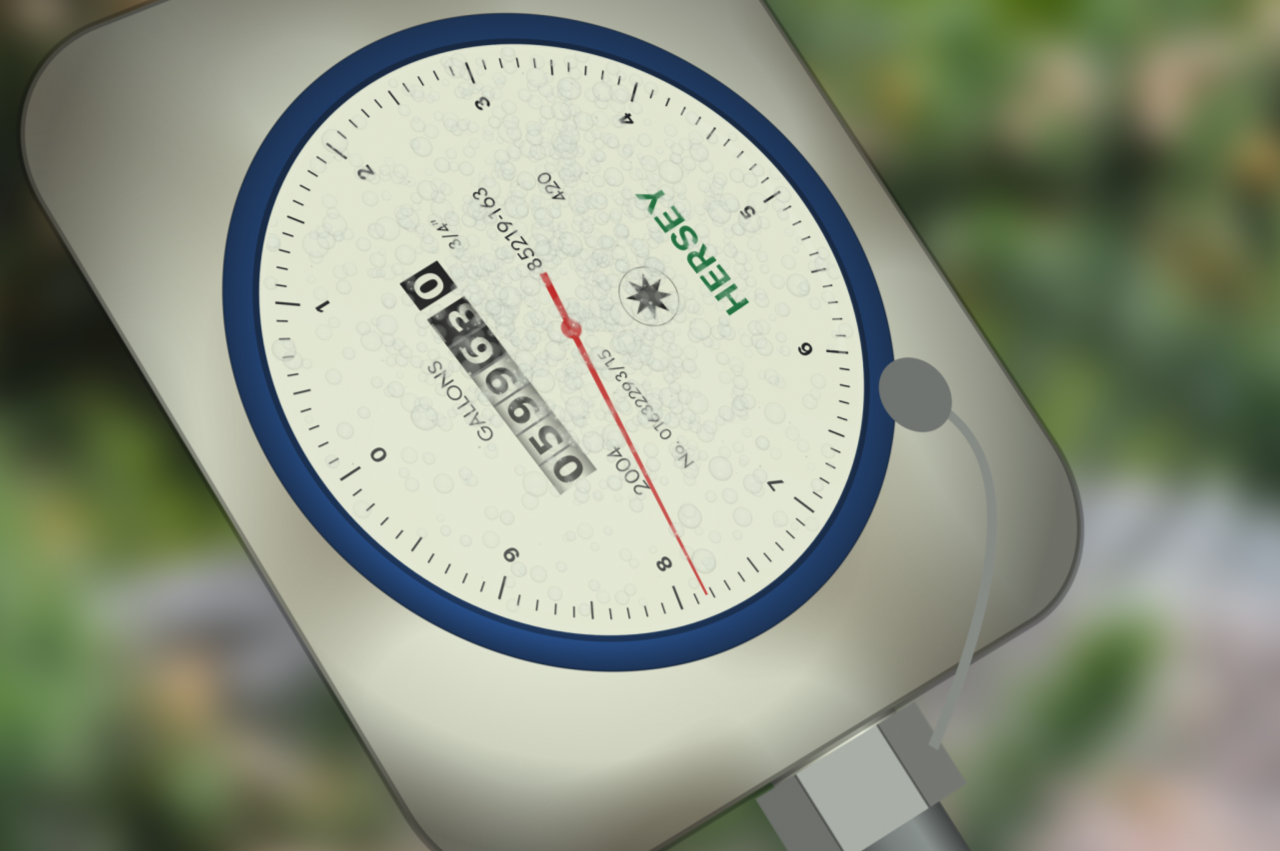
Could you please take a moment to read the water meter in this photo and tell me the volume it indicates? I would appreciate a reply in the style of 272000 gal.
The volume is 599627.8 gal
